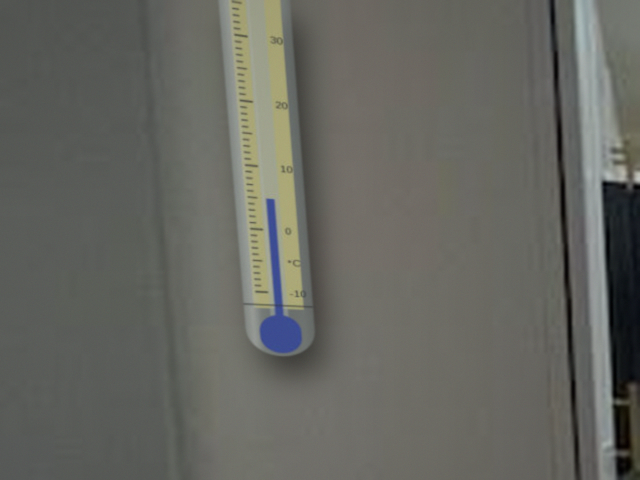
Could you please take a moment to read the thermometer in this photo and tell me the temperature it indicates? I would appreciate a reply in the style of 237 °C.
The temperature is 5 °C
